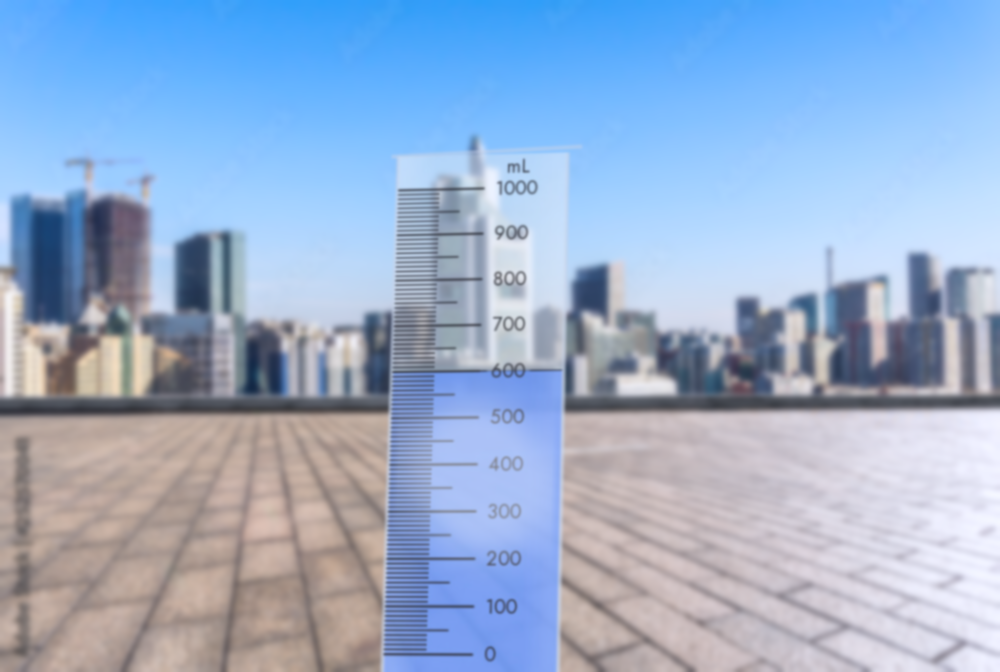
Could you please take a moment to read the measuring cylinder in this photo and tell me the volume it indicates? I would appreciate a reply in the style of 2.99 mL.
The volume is 600 mL
